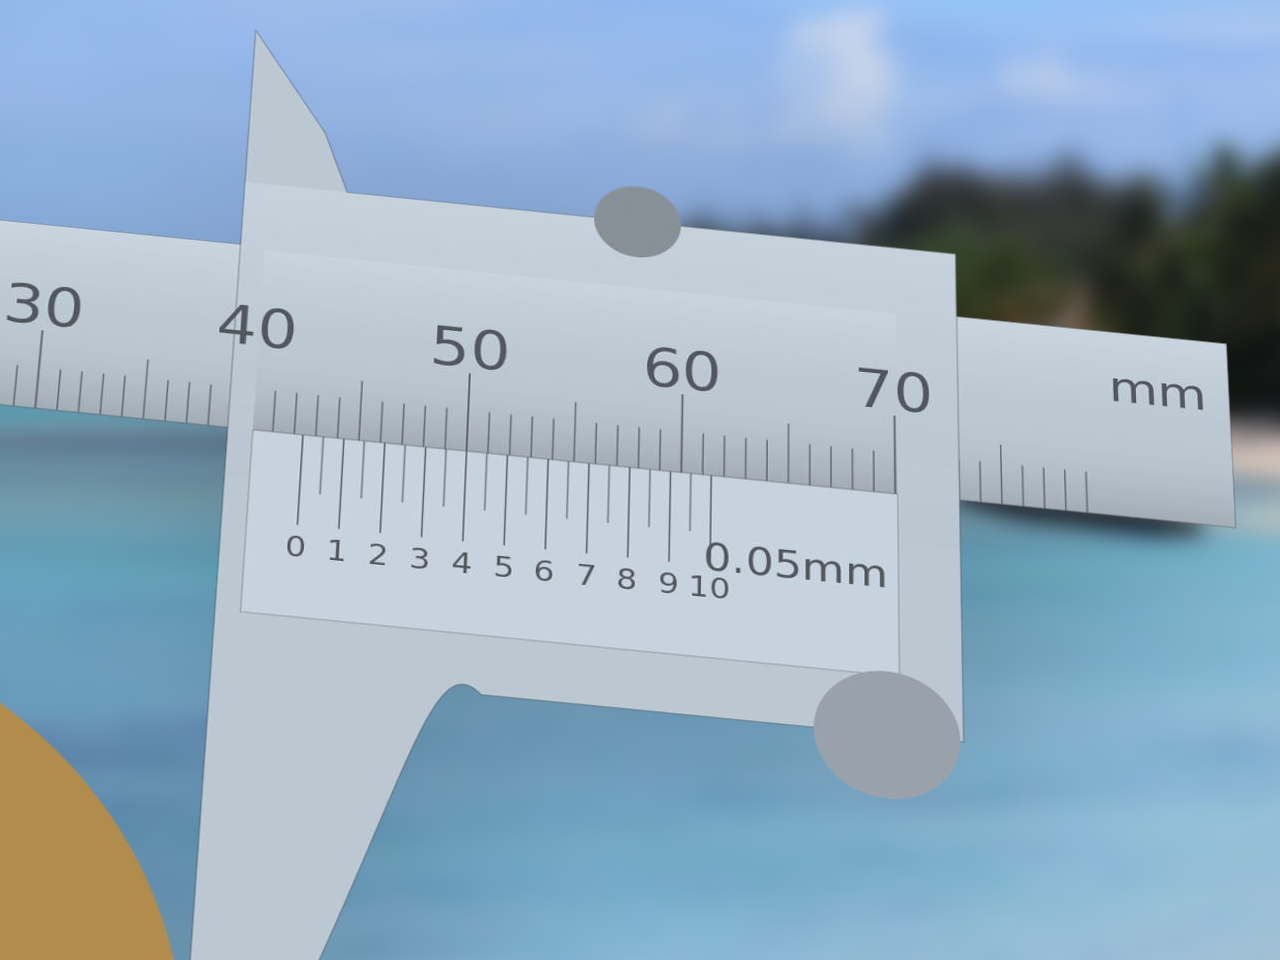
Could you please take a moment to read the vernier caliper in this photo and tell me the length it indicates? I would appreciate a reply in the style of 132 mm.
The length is 42.4 mm
